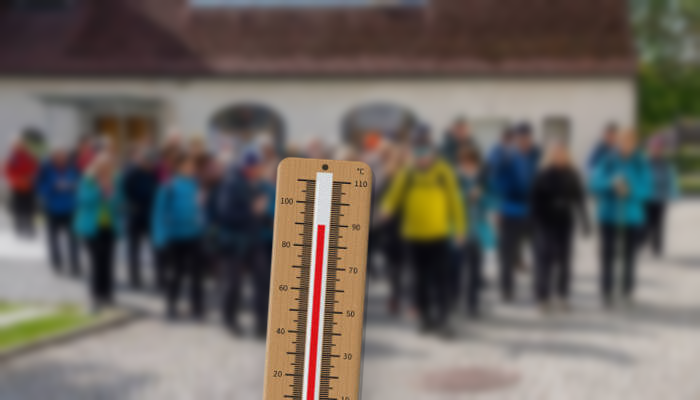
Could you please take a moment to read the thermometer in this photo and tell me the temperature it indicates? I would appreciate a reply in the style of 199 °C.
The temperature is 90 °C
